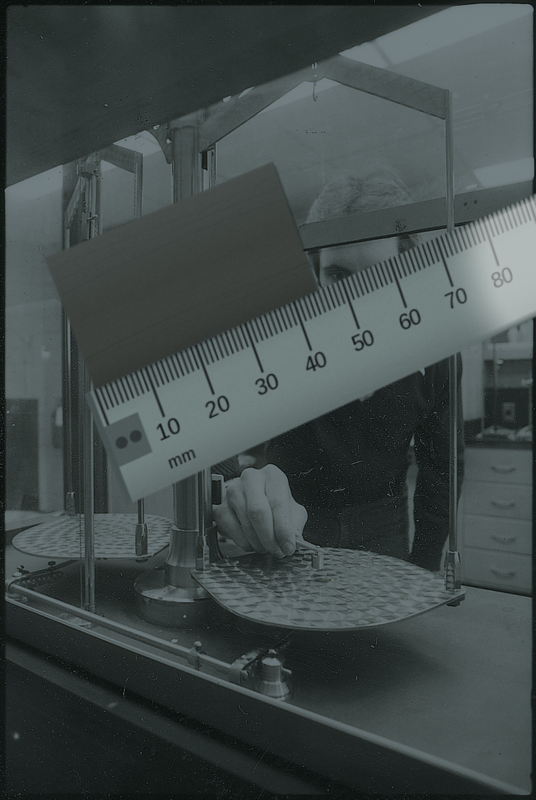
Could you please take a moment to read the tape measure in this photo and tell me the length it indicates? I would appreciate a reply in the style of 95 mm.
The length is 45 mm
